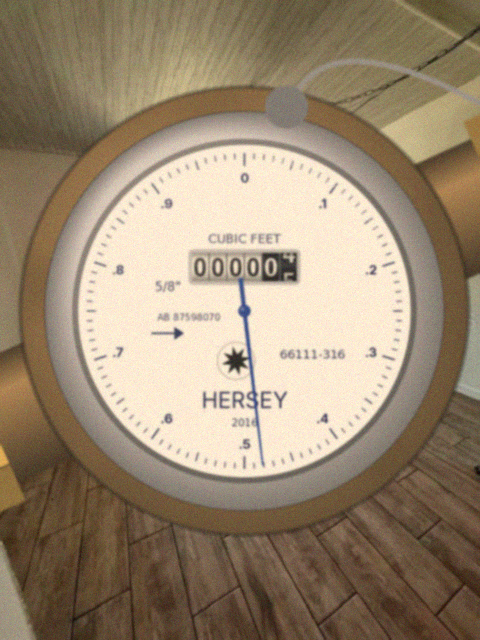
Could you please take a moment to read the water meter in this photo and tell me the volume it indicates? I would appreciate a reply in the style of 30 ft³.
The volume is 4.48 ft³
